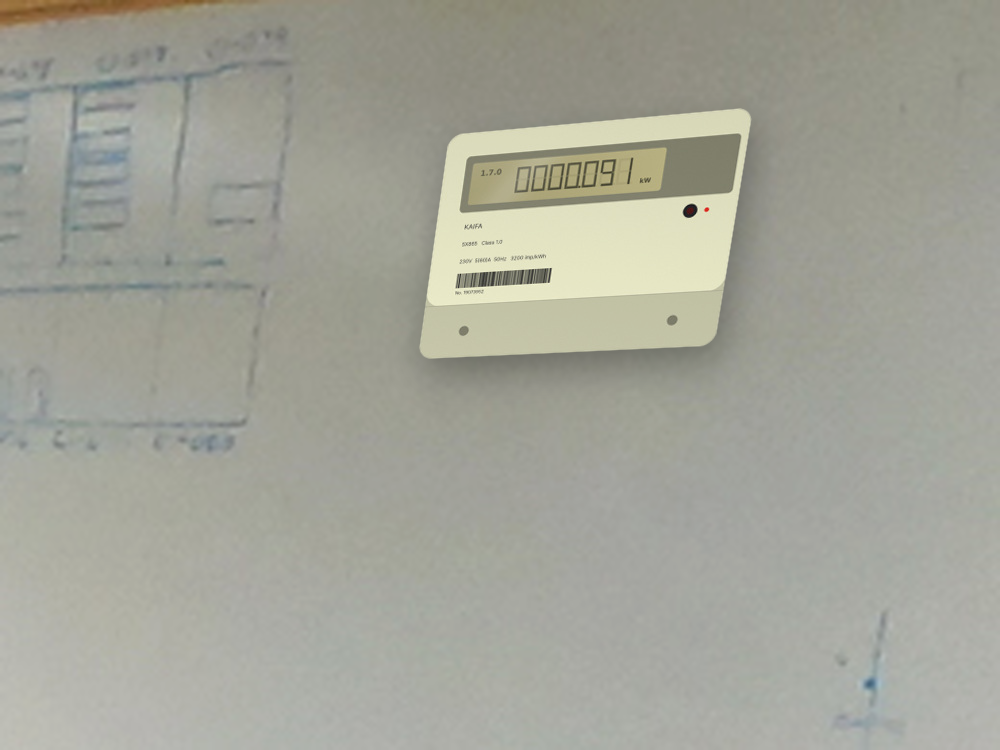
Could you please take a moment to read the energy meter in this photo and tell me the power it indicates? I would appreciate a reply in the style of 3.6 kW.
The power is 0.091 kW
